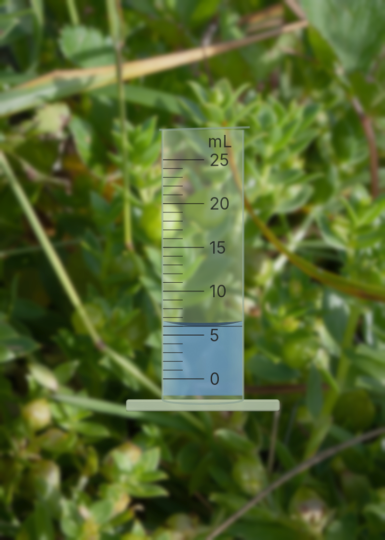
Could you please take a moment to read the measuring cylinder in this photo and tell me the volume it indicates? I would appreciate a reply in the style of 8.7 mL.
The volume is 6 mL
